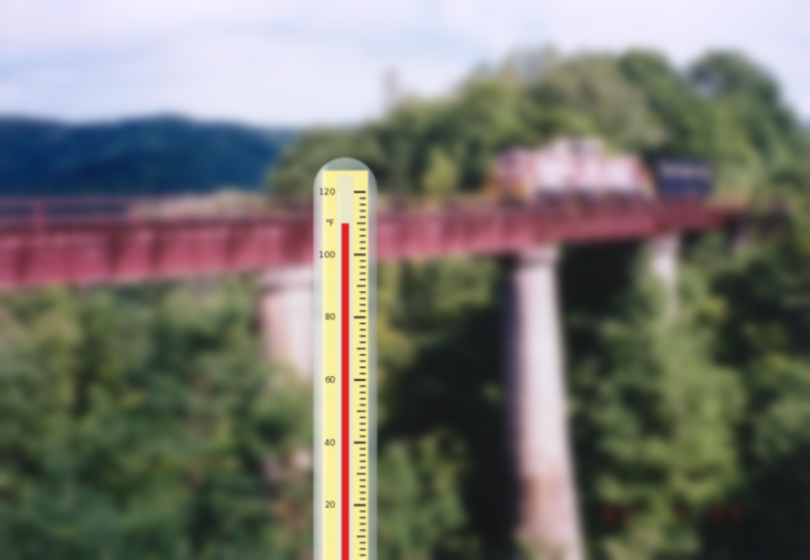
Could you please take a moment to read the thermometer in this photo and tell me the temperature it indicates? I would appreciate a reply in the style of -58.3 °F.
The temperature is 110 °F
